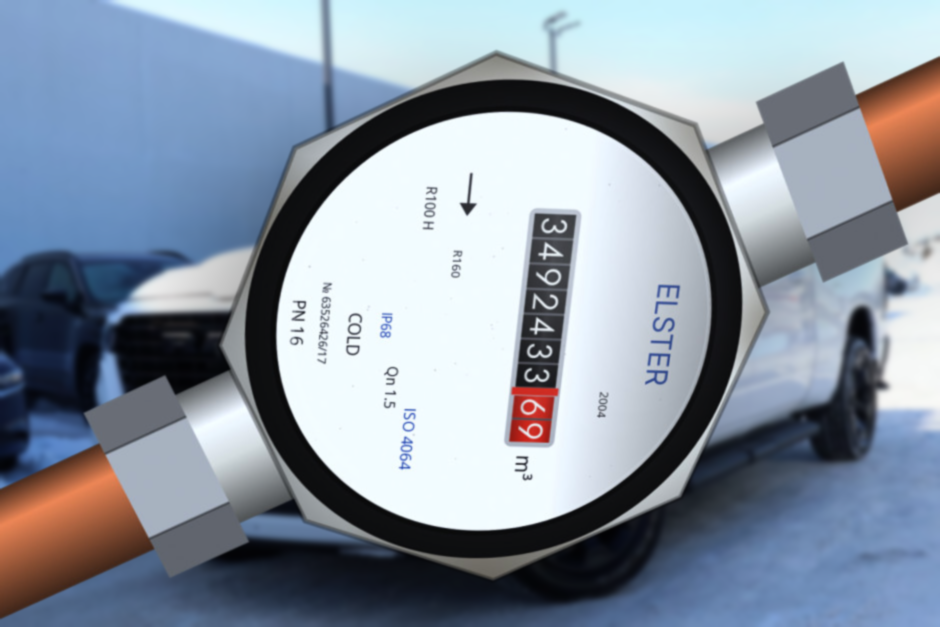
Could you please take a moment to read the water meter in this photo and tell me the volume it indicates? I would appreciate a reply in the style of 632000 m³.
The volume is 3492433.69 m³
